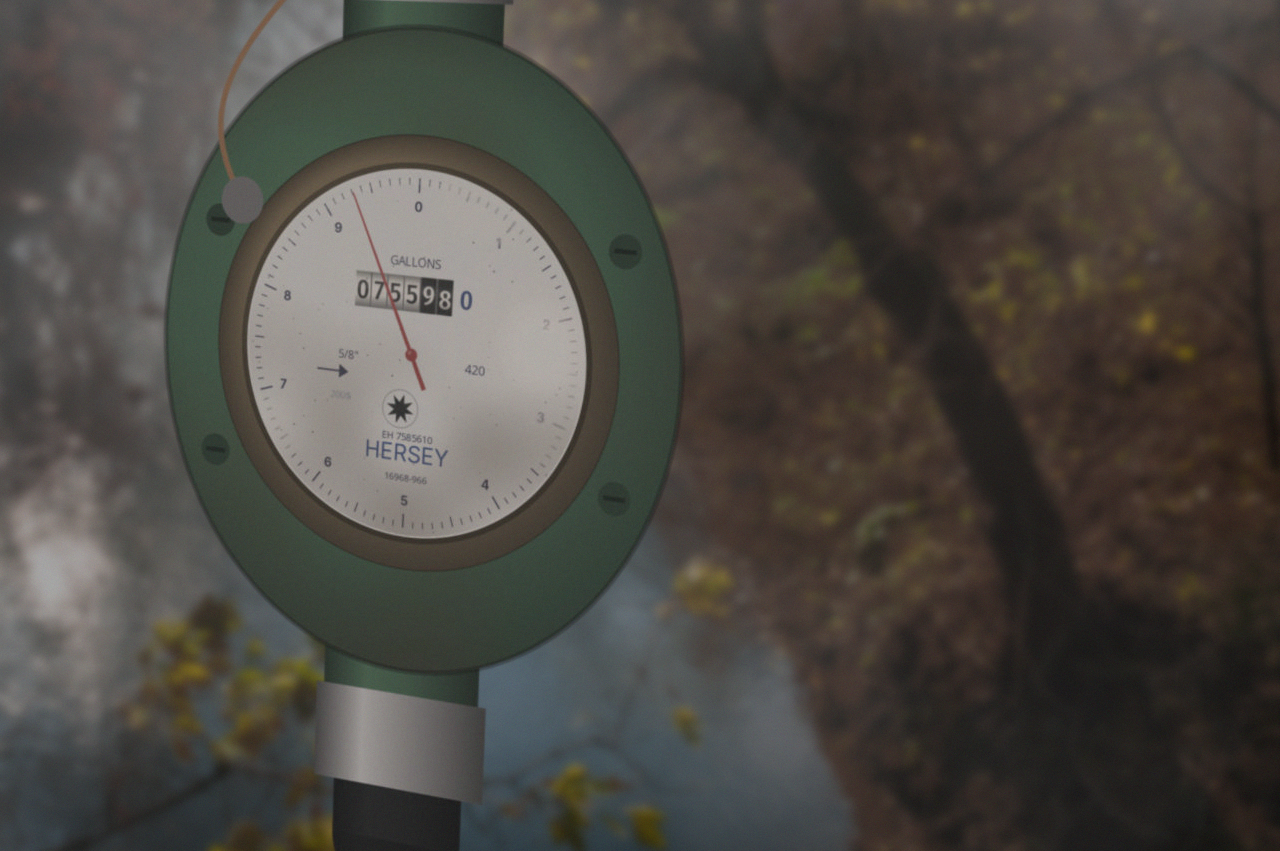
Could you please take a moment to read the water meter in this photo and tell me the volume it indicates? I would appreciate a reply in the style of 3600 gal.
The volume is 755979.3 gal
